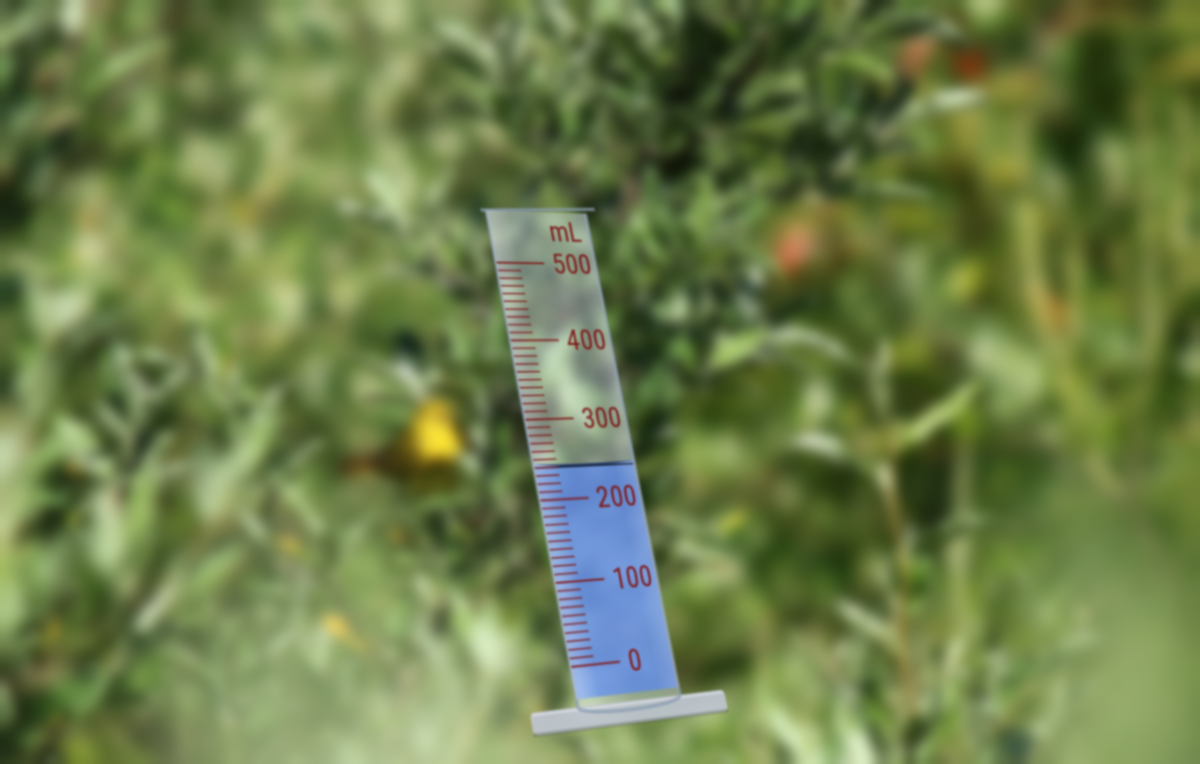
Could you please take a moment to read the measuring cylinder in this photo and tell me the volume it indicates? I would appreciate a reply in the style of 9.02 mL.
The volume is 240 mL
